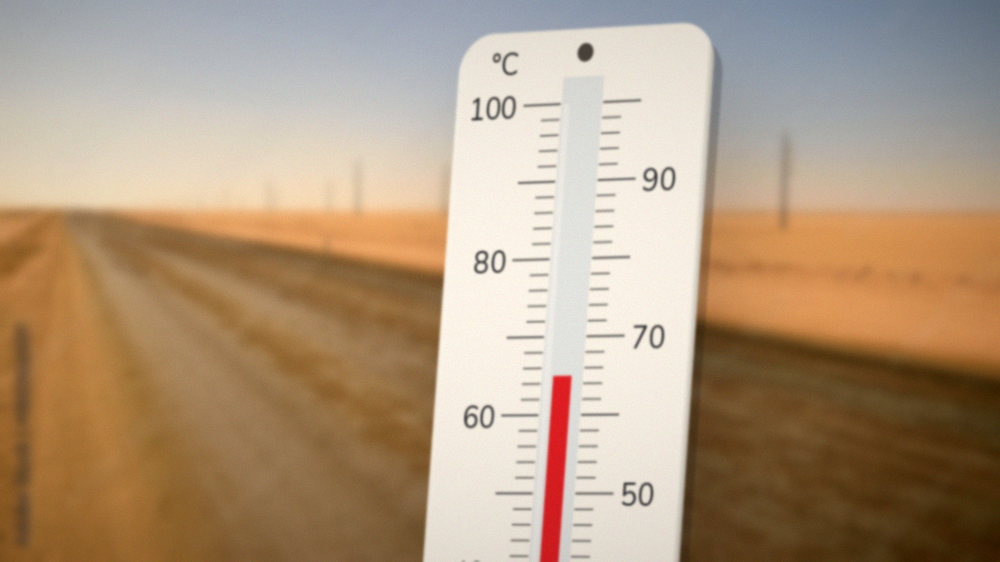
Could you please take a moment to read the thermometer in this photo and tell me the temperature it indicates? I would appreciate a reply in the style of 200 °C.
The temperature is 65 °C
